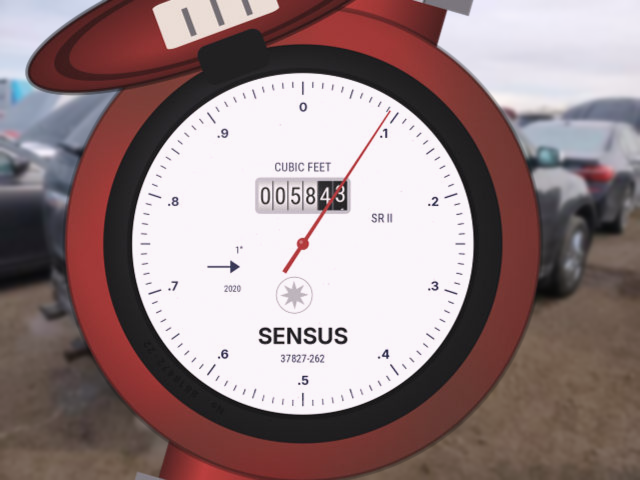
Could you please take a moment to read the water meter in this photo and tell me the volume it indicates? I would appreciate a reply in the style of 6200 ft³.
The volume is 5843.09 ft³
